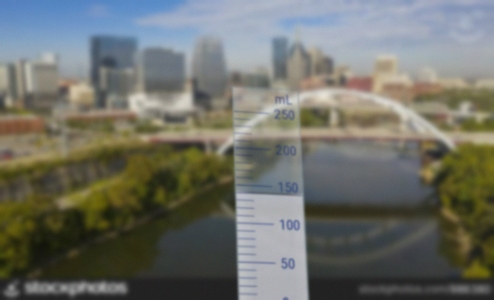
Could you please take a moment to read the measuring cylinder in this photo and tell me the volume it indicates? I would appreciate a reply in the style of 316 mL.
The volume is 140 mL
